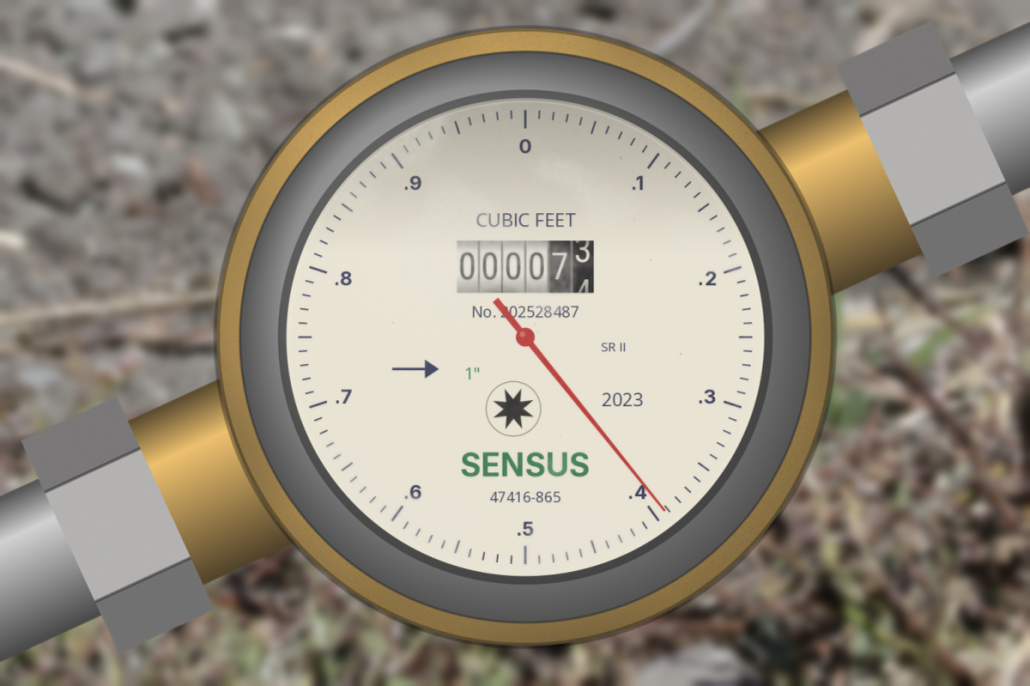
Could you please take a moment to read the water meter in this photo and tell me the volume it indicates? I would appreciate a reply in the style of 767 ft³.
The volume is 73.39 ft³
